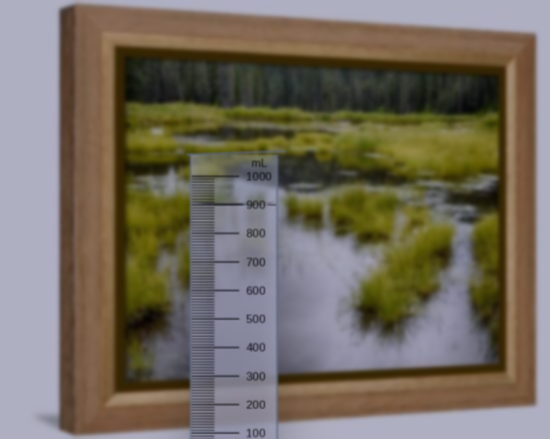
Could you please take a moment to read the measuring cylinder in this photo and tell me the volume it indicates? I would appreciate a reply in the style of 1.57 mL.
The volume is 900 mL
